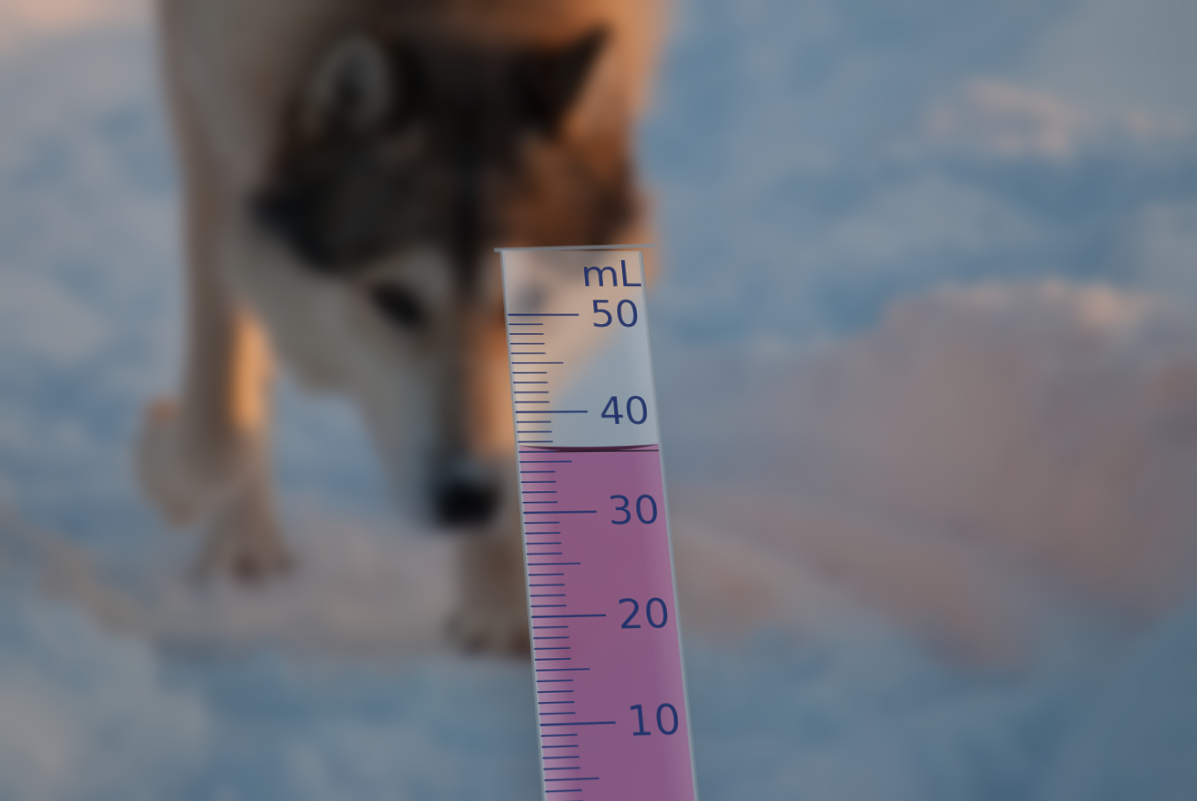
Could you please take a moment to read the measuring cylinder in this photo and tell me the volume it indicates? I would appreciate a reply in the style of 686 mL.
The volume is 36 mL
